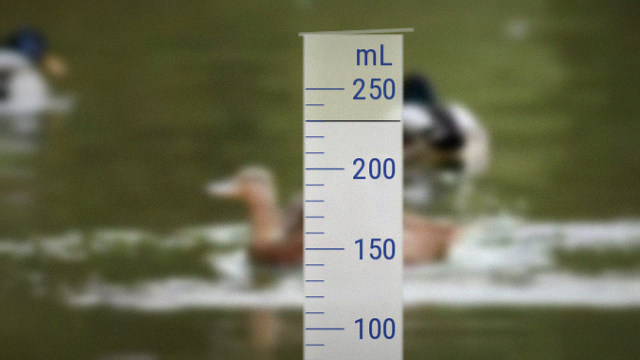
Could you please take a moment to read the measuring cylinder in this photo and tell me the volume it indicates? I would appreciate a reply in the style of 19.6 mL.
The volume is 230 mL
